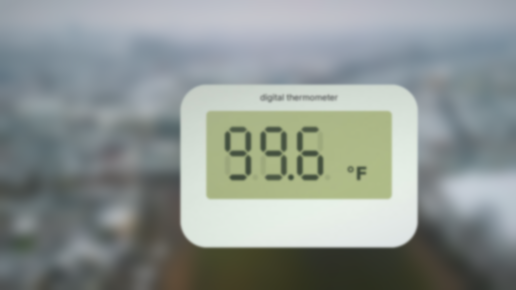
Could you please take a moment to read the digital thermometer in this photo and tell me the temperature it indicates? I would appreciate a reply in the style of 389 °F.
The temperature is 99.6 °F
